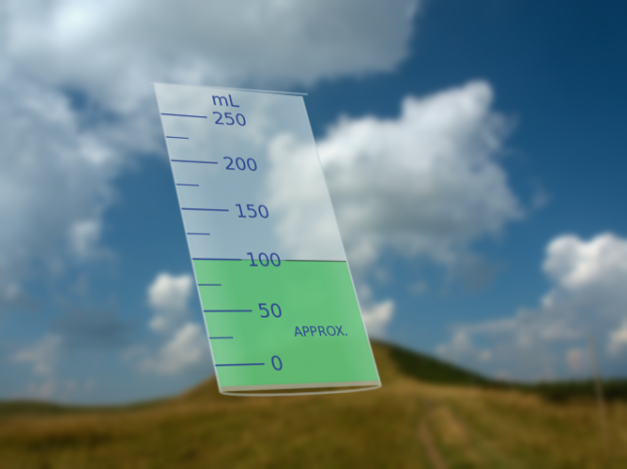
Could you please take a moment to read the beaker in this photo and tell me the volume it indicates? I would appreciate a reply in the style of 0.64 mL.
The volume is 100 mL
